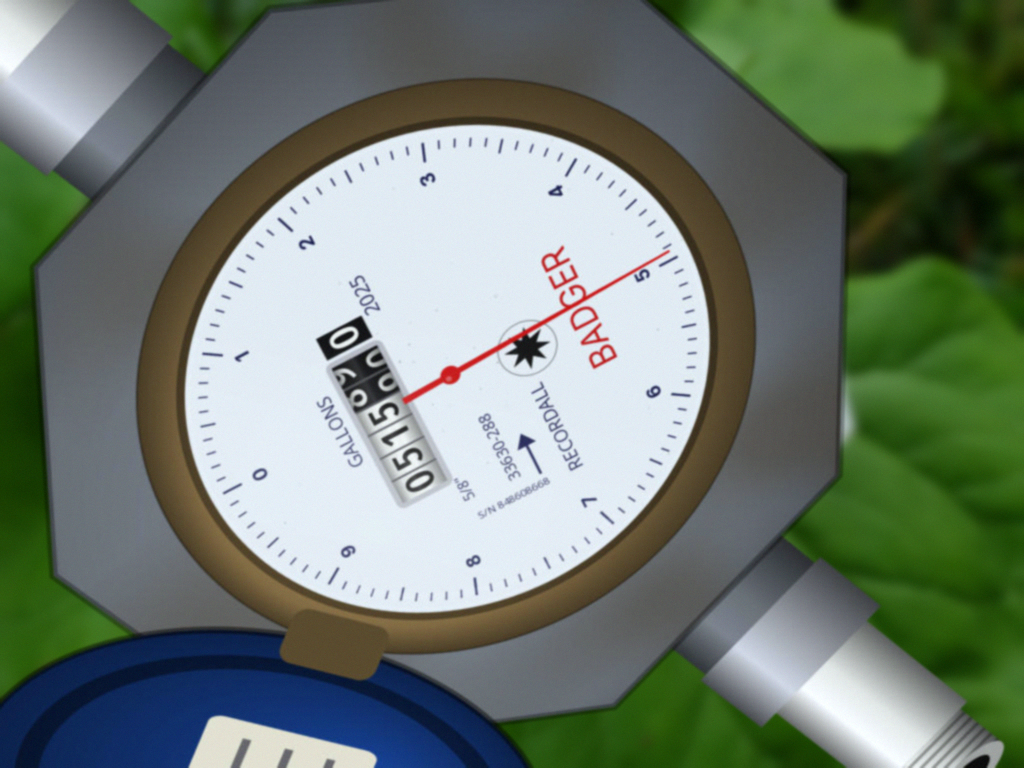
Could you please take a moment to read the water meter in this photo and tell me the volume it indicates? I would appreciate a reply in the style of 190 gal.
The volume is 515894.9 gal
